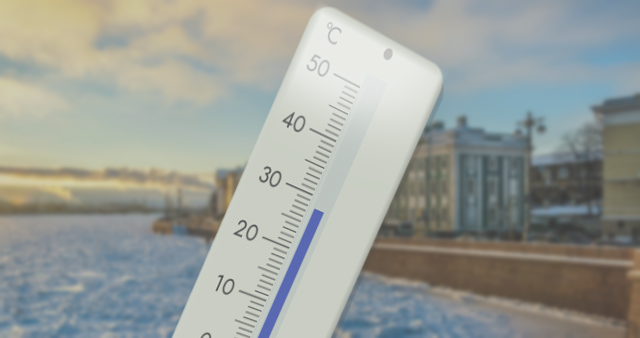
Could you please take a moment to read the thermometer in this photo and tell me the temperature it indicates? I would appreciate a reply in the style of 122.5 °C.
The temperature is 28 °C
